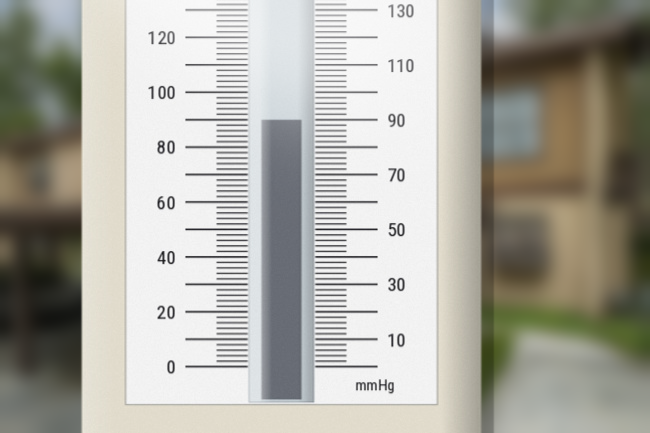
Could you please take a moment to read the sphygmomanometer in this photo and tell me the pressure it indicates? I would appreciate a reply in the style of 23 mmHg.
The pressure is 90 mmHg
